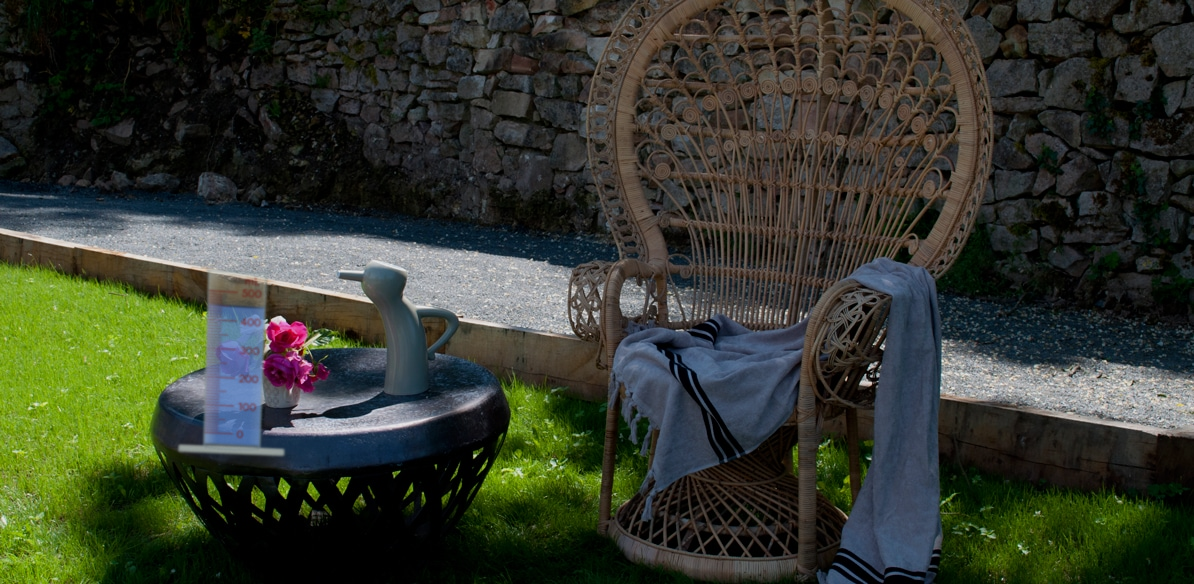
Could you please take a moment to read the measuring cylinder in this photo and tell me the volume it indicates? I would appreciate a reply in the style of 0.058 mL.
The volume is 450 mL
